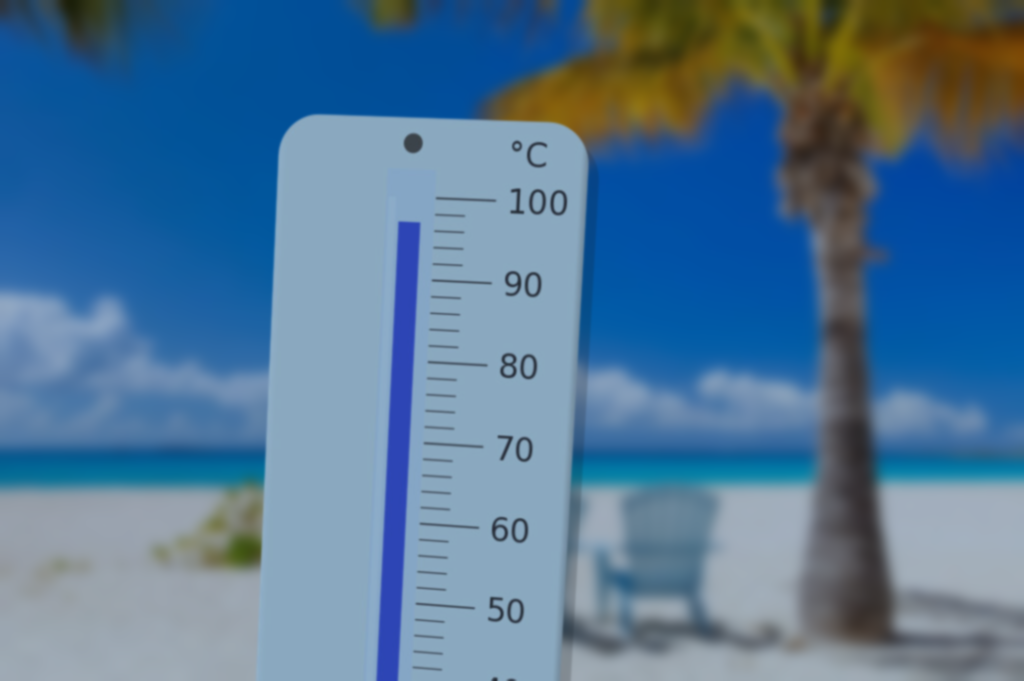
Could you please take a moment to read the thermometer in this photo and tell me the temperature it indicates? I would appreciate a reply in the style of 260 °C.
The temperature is 97 °C
